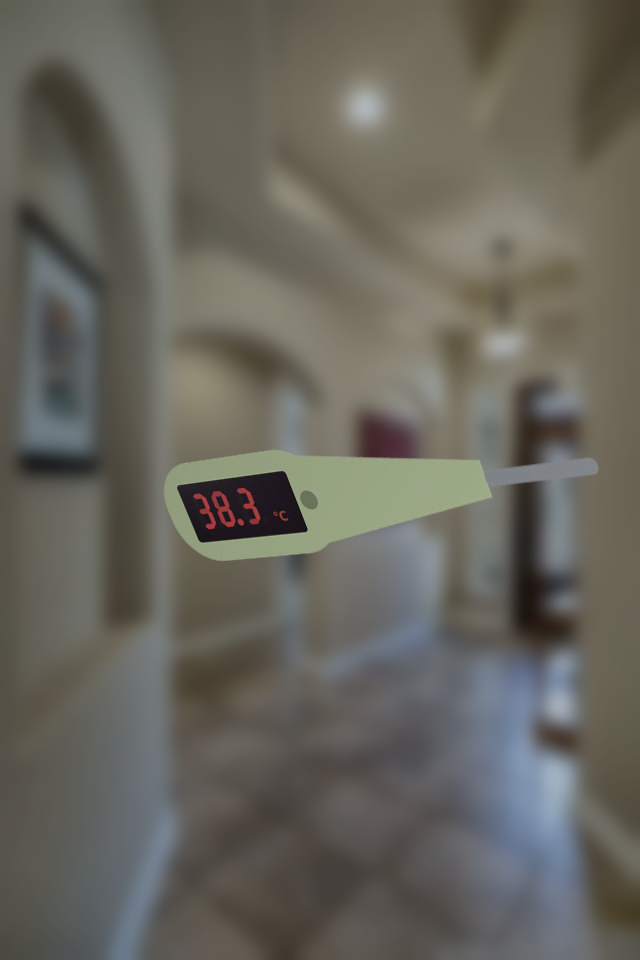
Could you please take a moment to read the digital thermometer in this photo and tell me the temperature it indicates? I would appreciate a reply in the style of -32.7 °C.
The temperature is 38.3 °C
